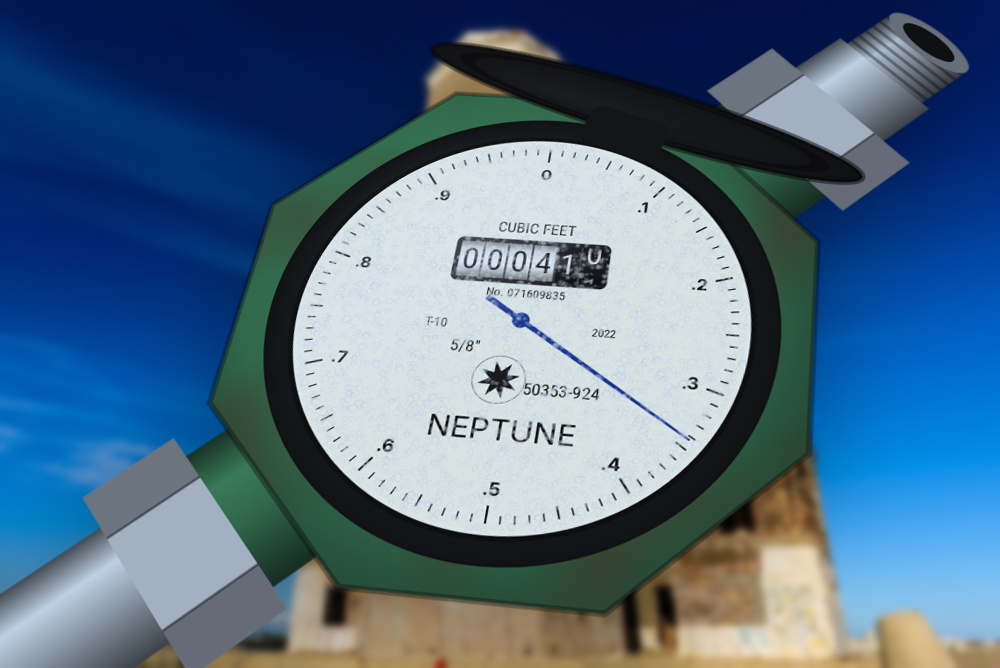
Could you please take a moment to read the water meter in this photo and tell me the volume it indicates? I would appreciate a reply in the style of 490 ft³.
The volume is 410.34 ft³
